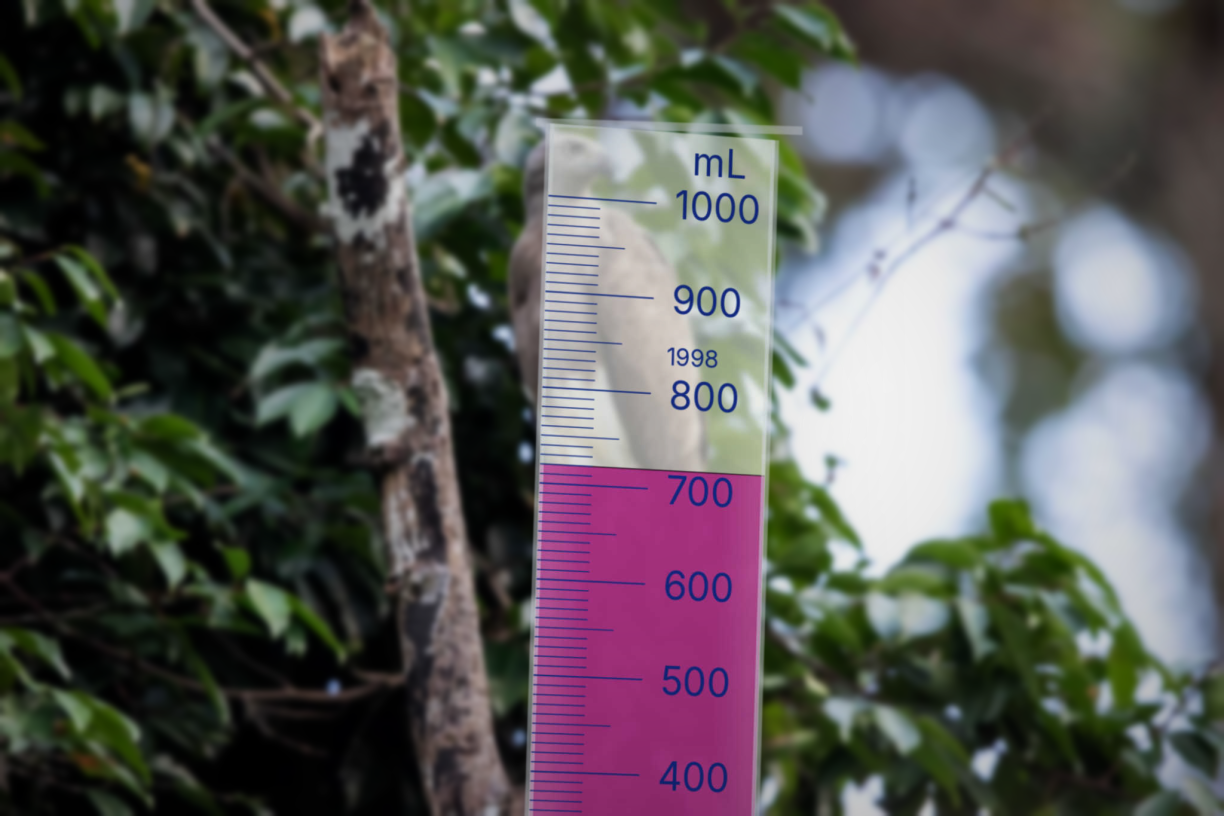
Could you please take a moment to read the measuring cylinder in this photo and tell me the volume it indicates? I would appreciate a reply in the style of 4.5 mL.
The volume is 720 mL
